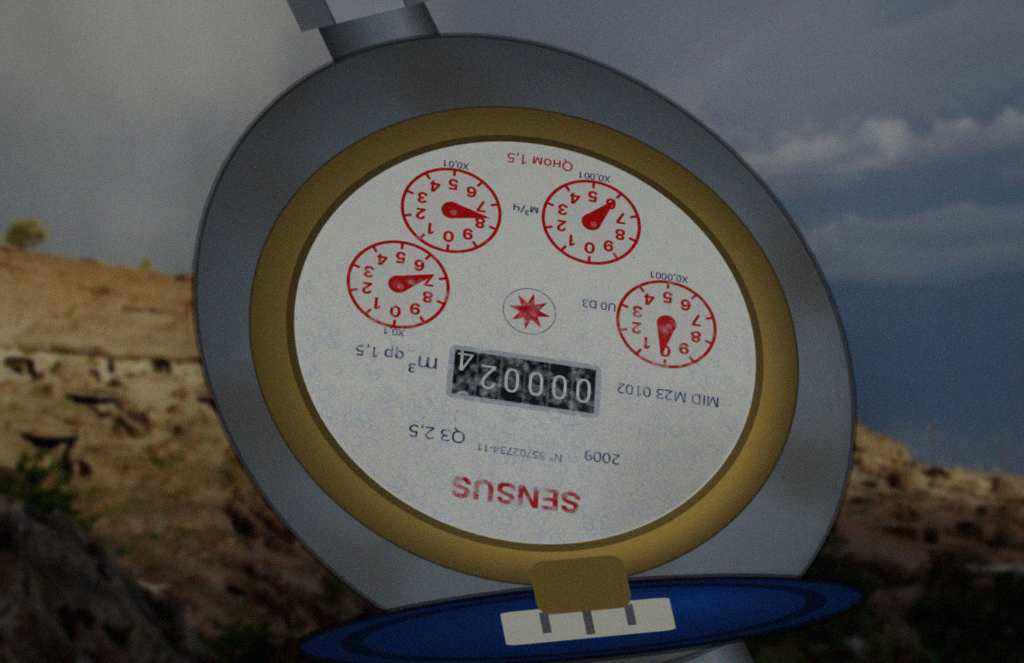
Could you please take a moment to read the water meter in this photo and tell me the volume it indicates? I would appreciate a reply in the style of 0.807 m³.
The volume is 23.6760 m³
